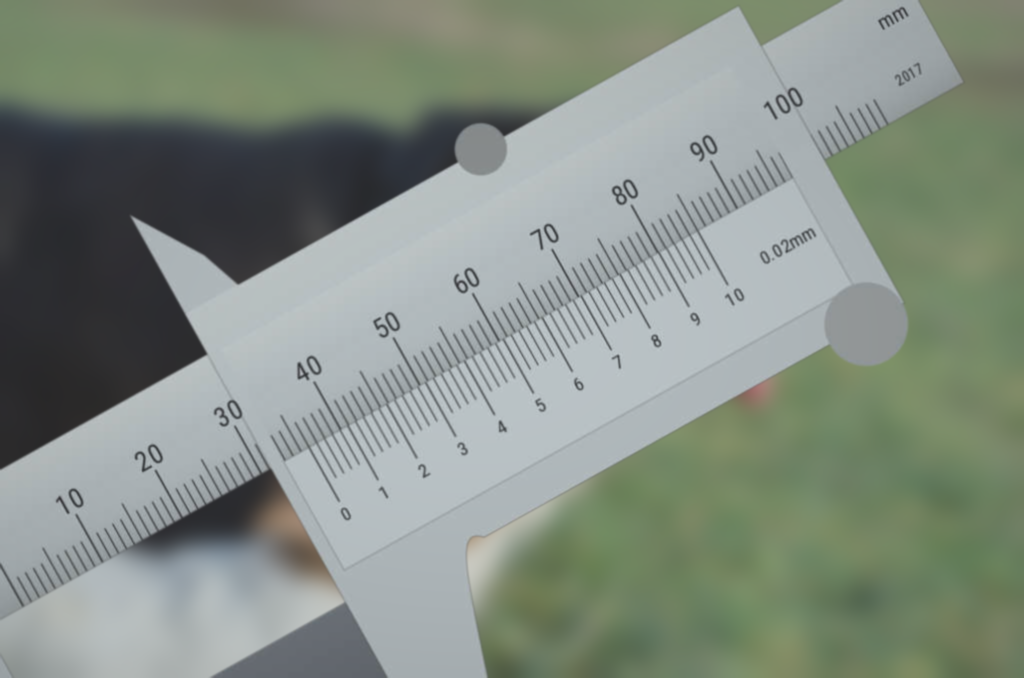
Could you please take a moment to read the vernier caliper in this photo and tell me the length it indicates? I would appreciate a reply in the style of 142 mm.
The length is 36.0 mm
